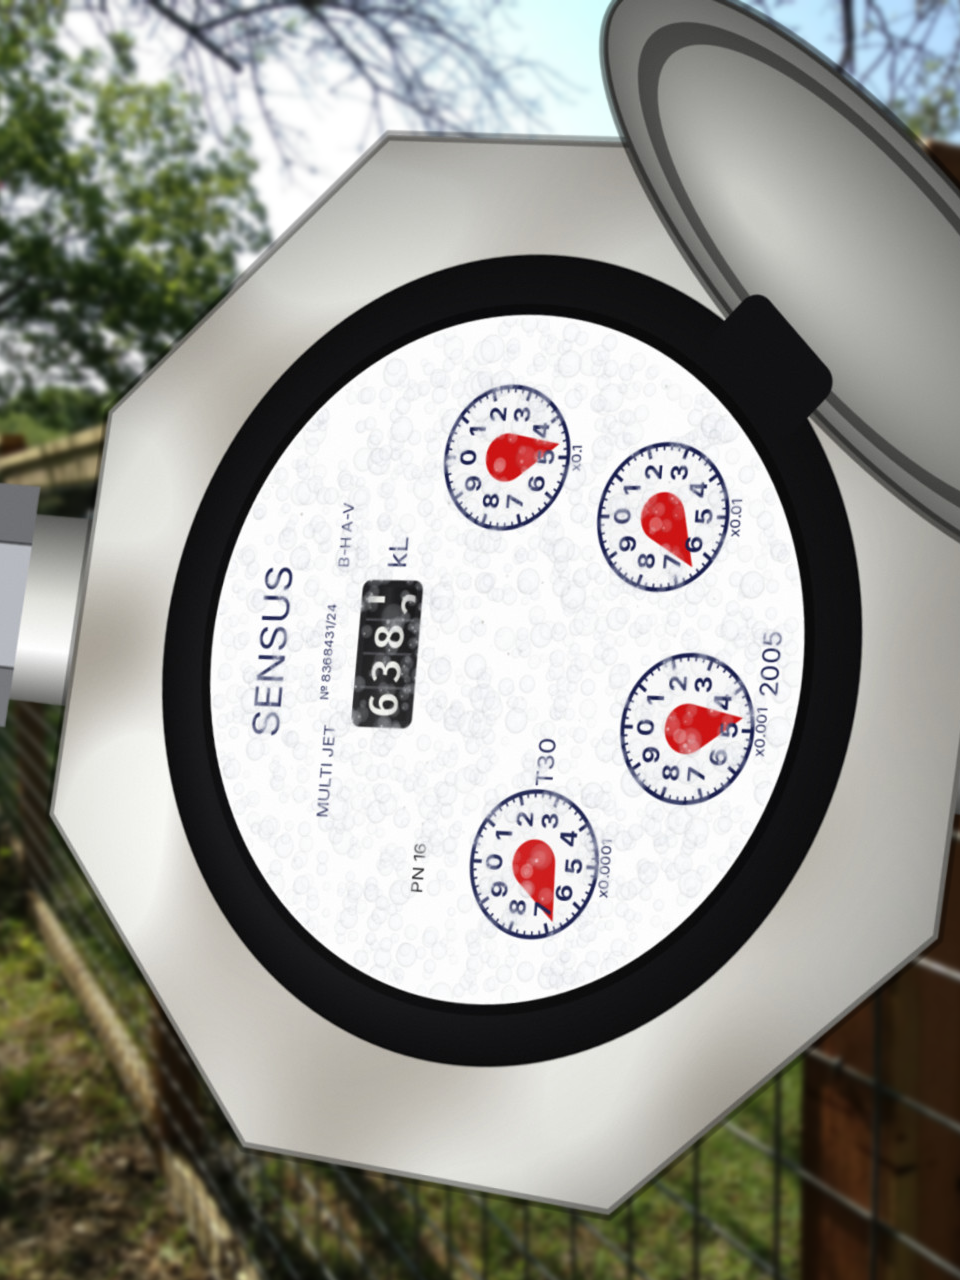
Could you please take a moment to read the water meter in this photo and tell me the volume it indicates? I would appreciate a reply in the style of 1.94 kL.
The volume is 6381.4646 kL
